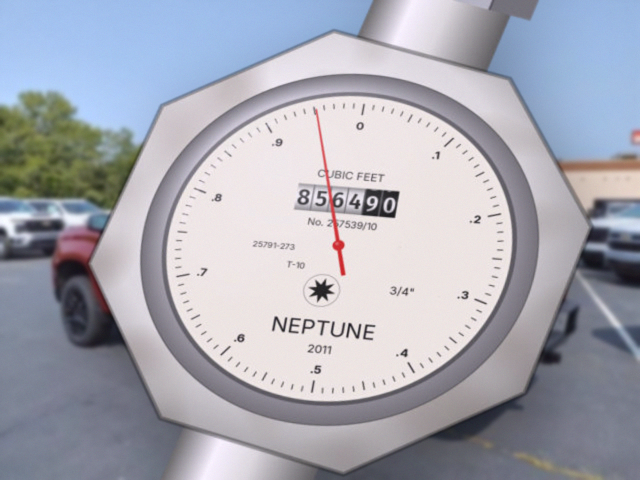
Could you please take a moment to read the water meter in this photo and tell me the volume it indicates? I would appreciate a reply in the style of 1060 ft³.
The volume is 856489.95 ft³
